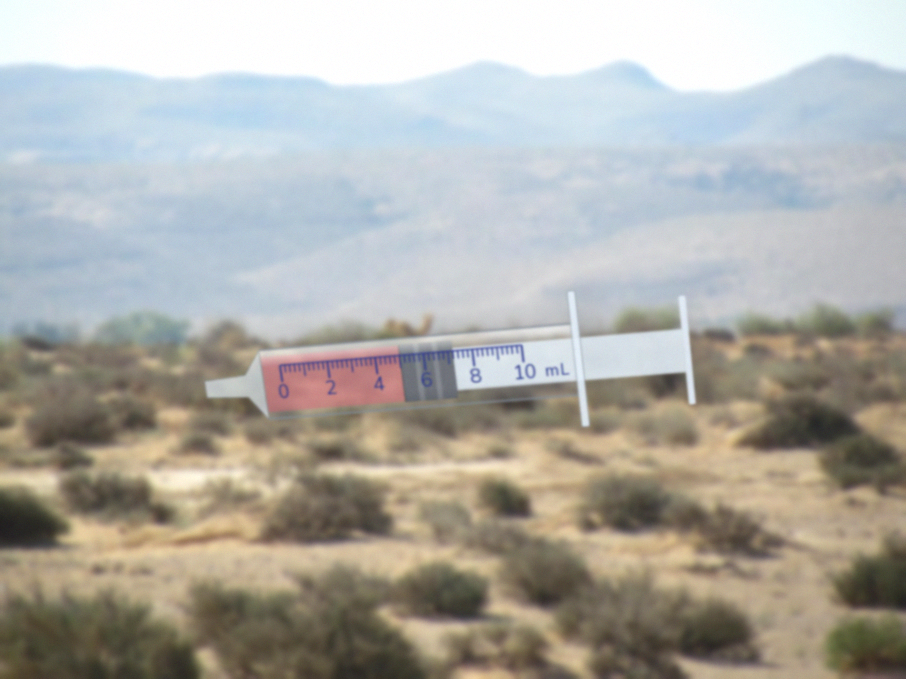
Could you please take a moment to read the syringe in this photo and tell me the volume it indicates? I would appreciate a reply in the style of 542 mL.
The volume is 5 mL
